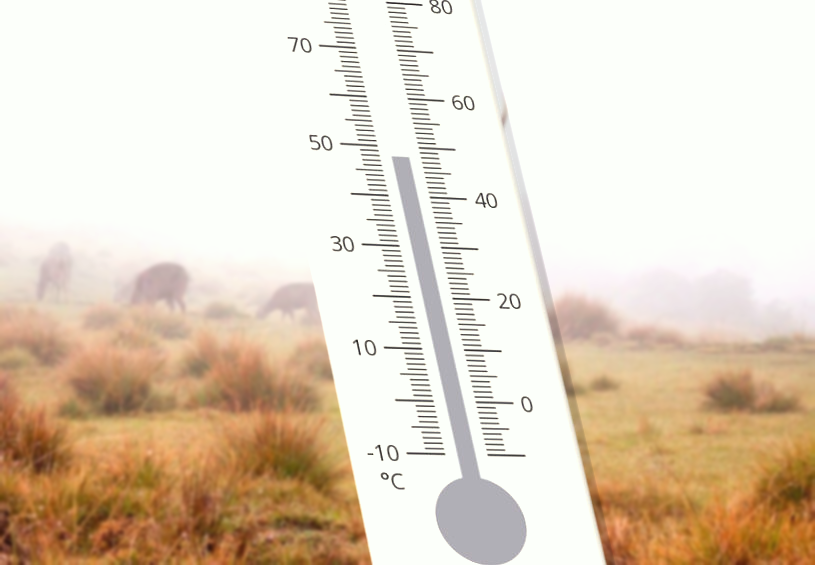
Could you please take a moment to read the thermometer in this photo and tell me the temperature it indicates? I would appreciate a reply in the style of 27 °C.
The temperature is 48 °C
